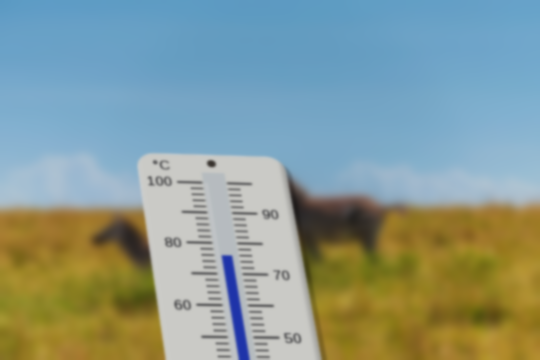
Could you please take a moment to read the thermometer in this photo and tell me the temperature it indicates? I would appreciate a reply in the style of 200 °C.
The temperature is 76 °C
